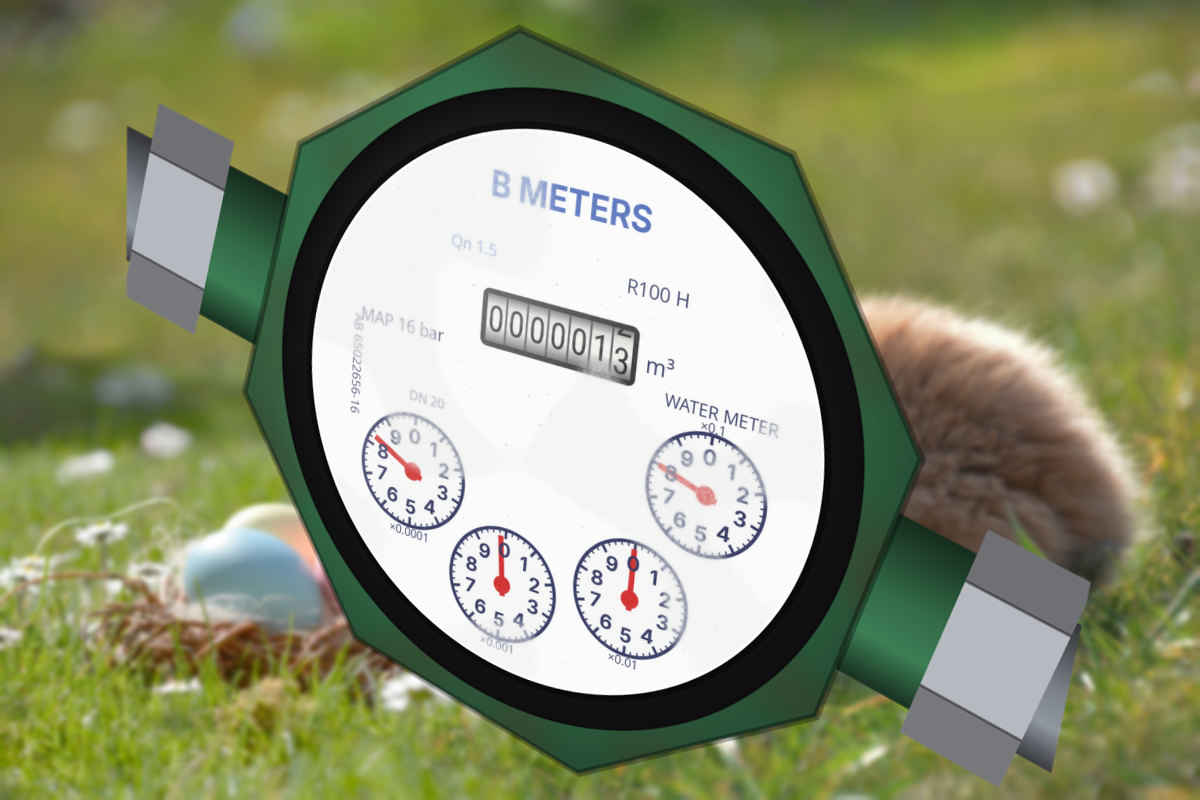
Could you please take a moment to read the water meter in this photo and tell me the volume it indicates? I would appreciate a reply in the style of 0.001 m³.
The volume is 12.7998 m³
